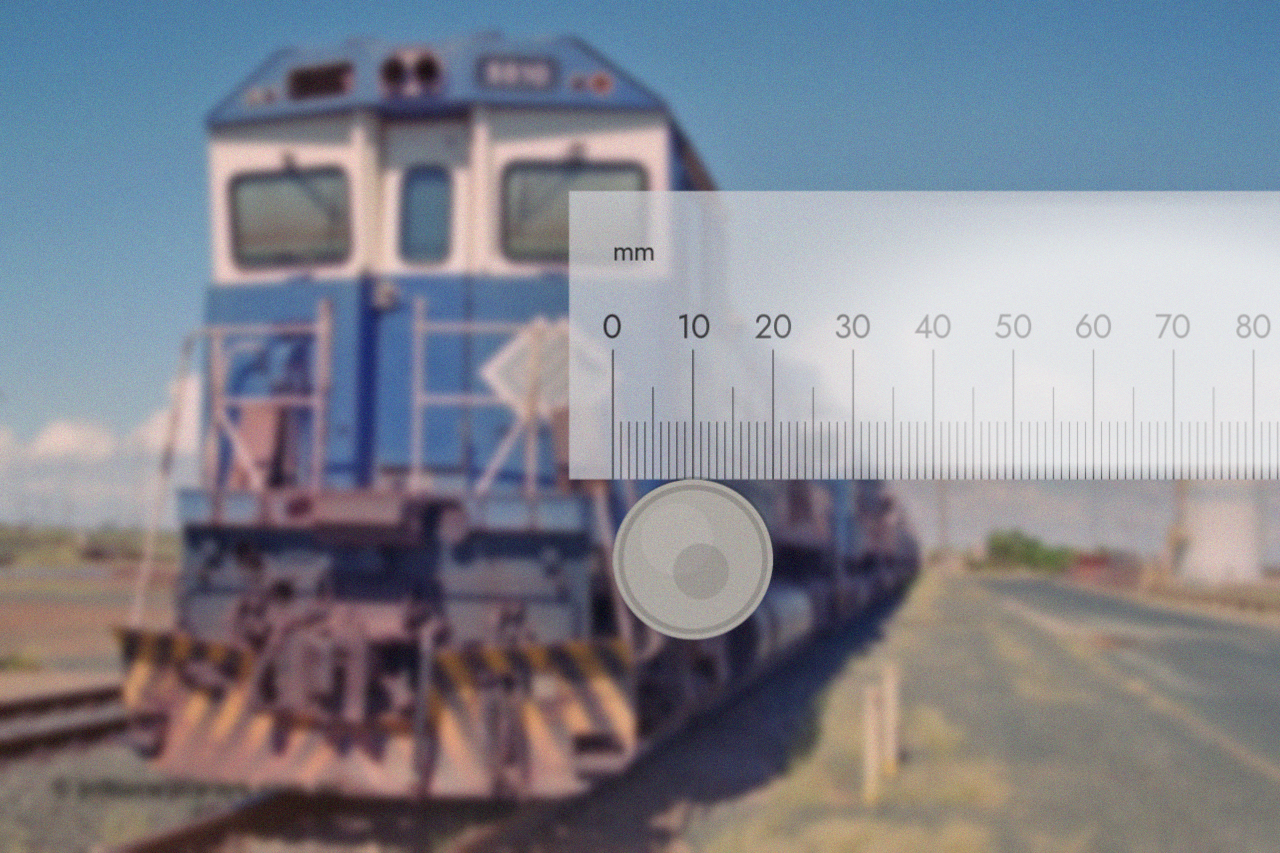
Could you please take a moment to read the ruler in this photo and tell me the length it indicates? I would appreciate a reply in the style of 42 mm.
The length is 20 mm
